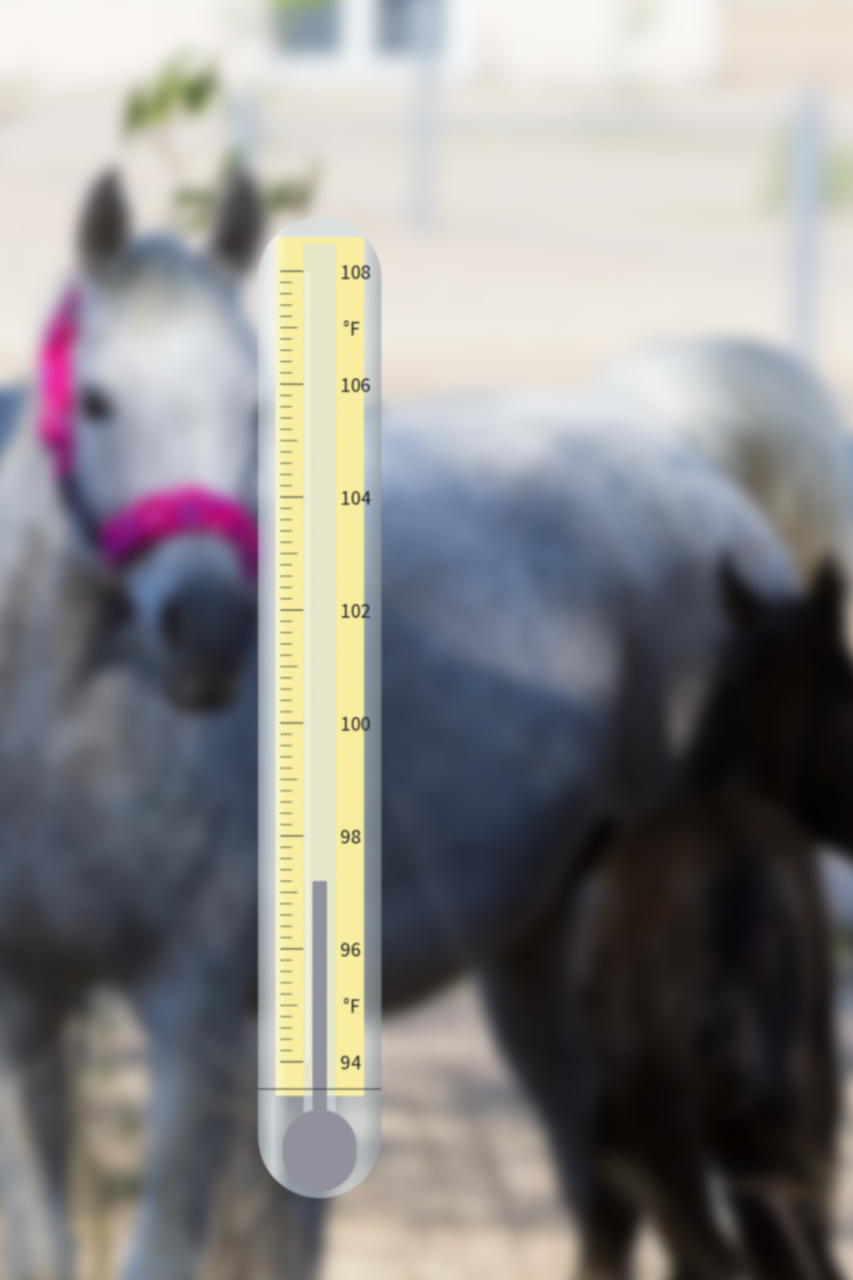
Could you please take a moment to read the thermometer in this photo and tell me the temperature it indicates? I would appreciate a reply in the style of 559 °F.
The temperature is 97.2 °F
